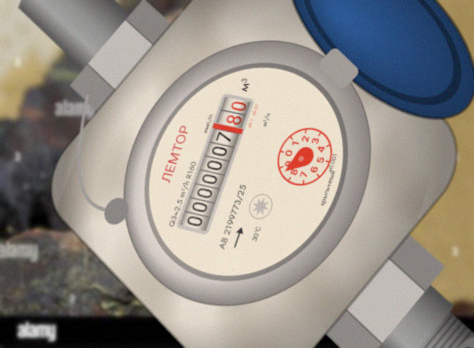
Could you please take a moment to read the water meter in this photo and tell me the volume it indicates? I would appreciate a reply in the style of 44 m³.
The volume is 7.798 m³
